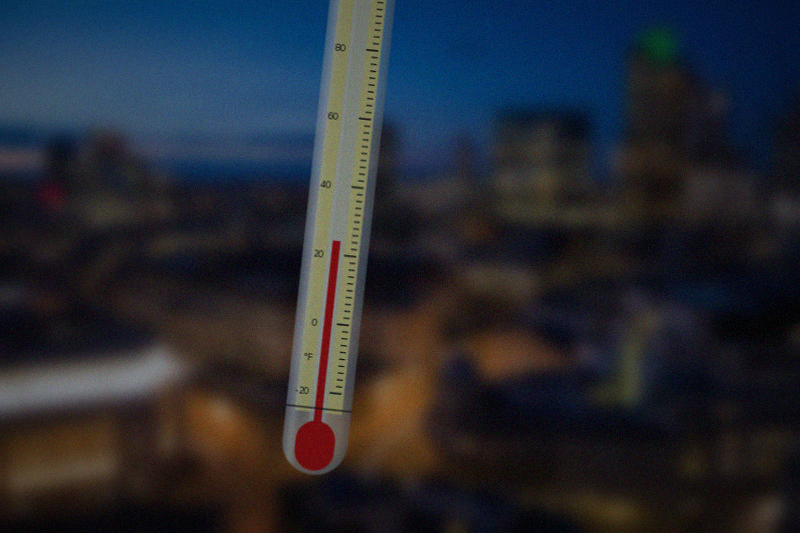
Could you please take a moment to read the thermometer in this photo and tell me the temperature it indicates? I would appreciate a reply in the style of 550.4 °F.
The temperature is 24 °F
